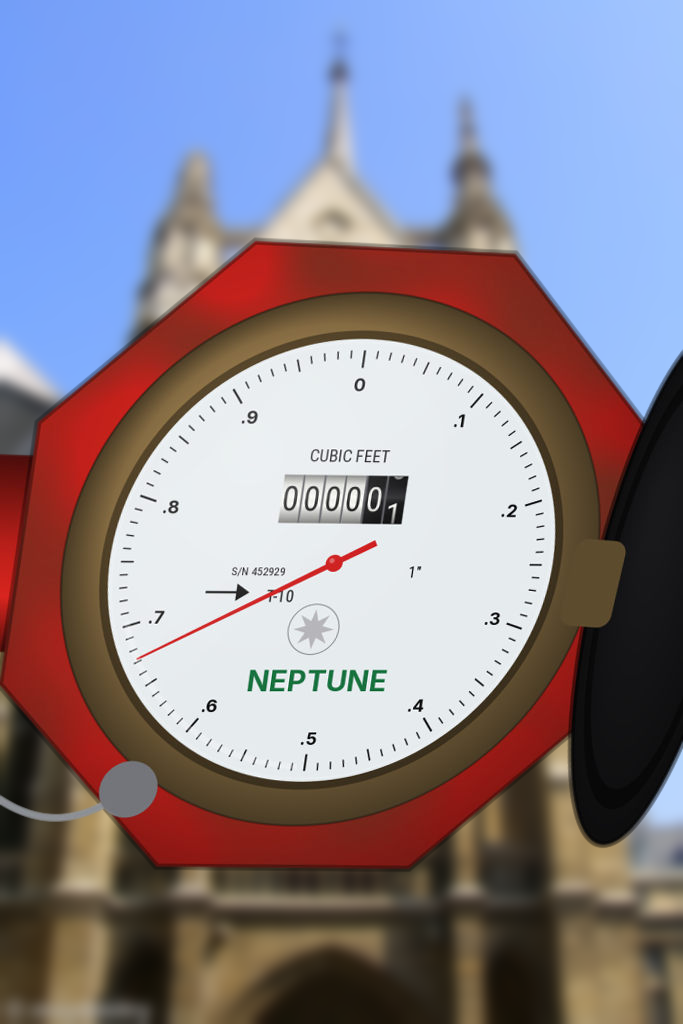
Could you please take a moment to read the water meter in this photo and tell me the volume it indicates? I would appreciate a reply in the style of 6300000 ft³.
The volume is 0.67 ft³
